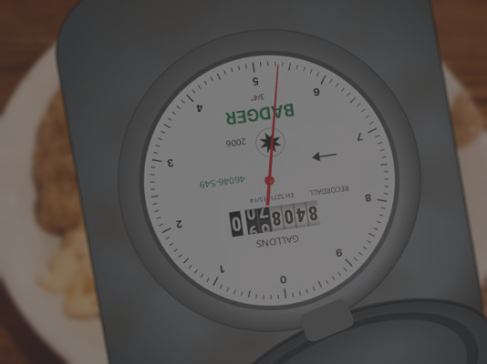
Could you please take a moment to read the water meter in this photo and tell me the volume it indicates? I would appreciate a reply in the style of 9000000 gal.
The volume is 8408695.3 gal
